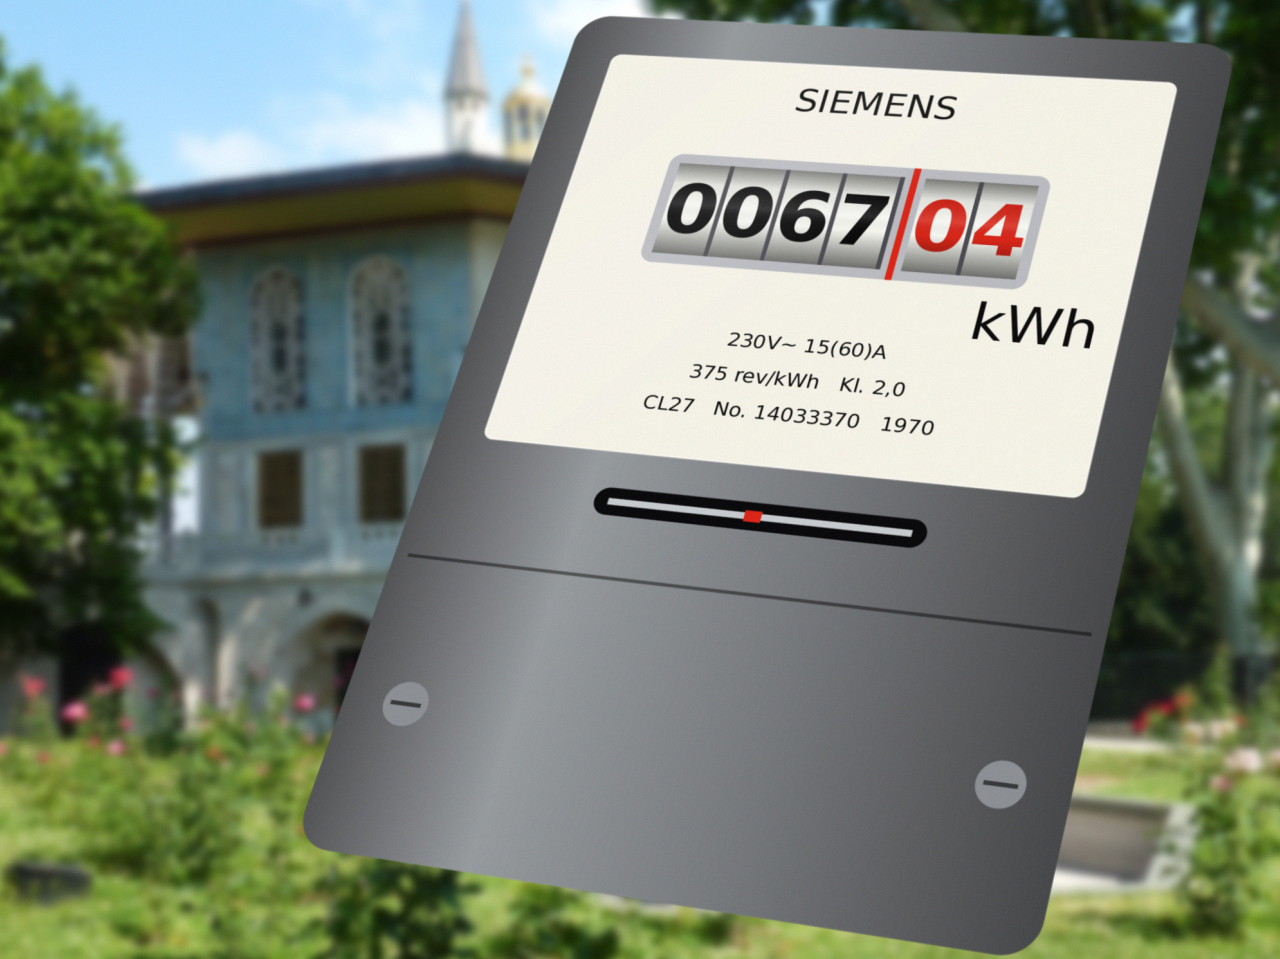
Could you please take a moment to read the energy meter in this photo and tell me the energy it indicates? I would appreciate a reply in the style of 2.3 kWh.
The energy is 67.04 kWh
